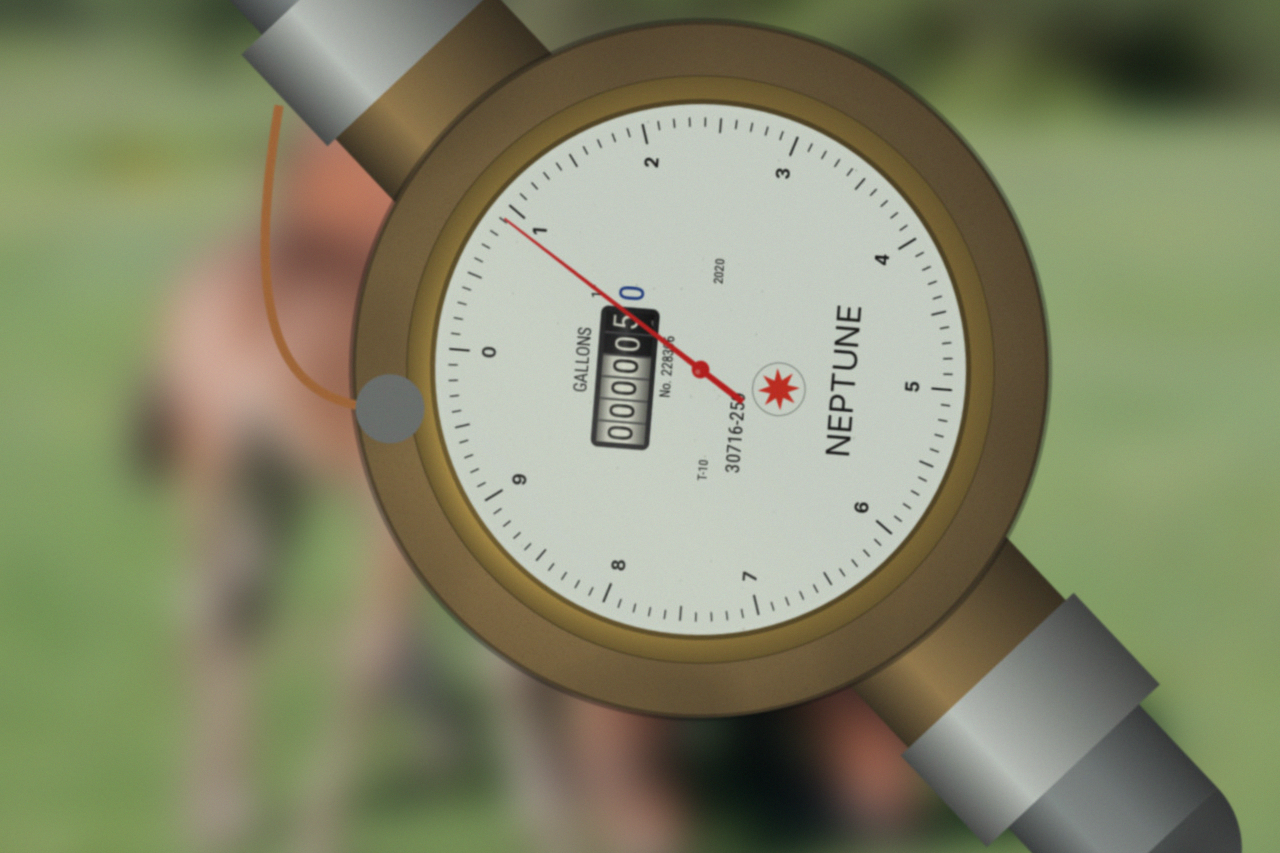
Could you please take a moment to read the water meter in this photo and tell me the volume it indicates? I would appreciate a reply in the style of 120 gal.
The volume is 50.9 gal
